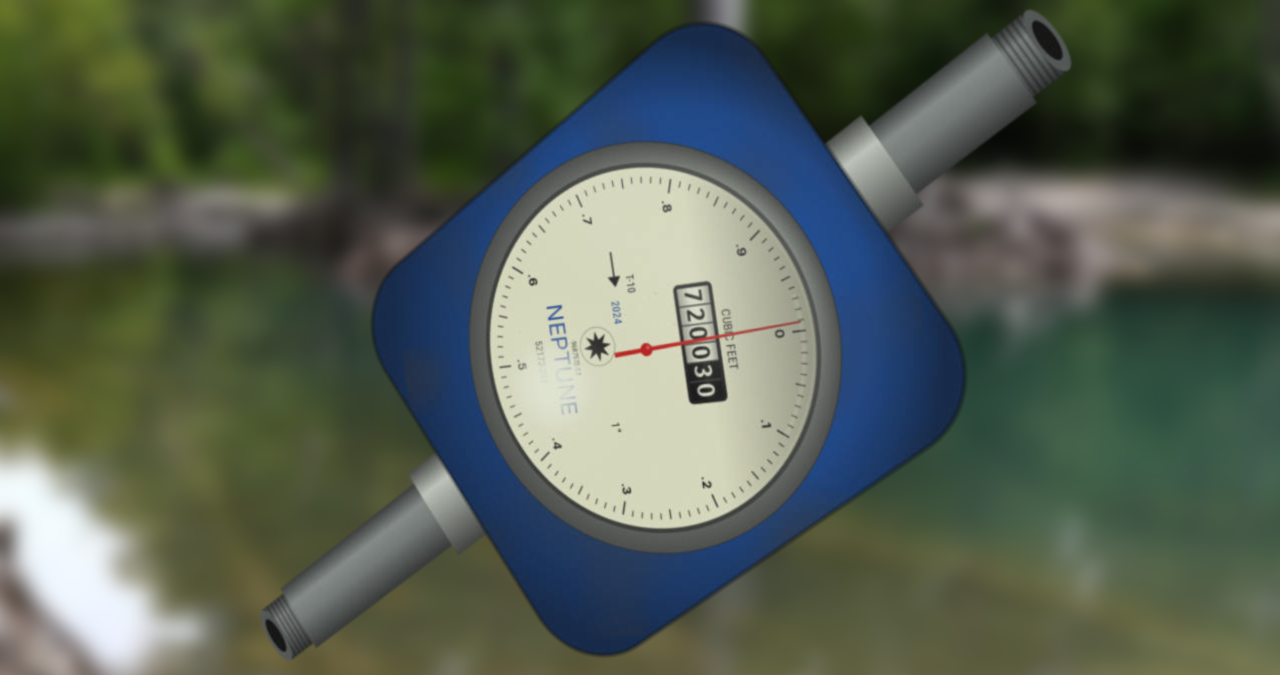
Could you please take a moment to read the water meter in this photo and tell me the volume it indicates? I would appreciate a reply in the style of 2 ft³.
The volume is 720029.99 ft³
